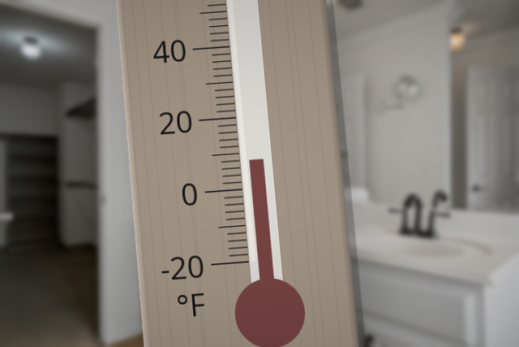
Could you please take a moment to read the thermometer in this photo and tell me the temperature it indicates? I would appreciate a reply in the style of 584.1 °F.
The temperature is 8 °F
